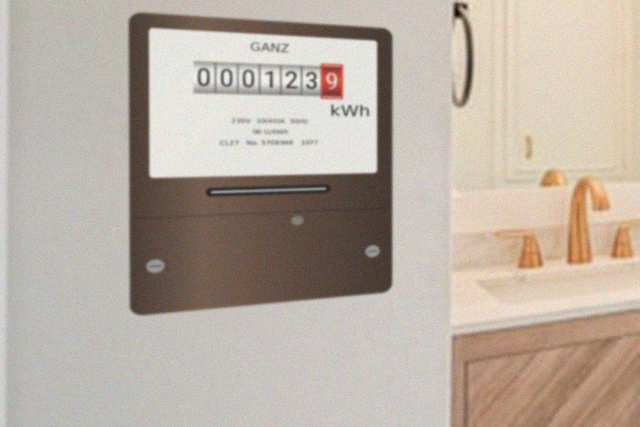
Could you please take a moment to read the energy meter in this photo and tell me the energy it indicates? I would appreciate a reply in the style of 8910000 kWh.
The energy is 123.9 kWh
